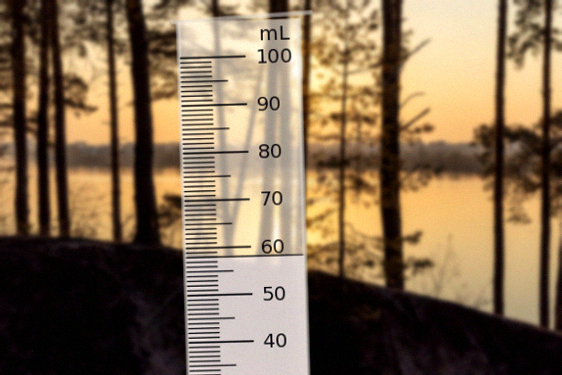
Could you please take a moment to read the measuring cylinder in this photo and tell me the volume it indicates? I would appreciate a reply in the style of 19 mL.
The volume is 58 mL
